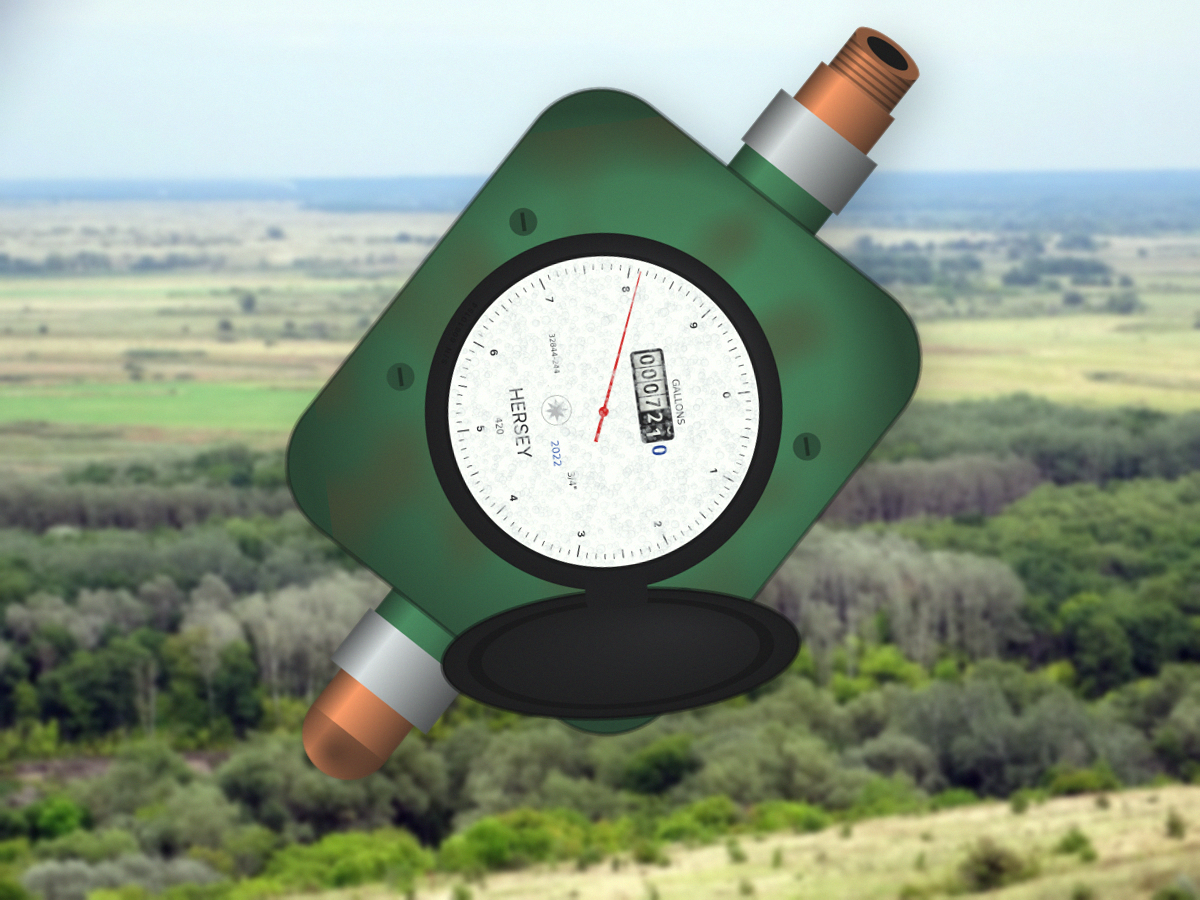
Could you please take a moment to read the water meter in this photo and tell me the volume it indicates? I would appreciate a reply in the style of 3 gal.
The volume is 7208.1 gal
